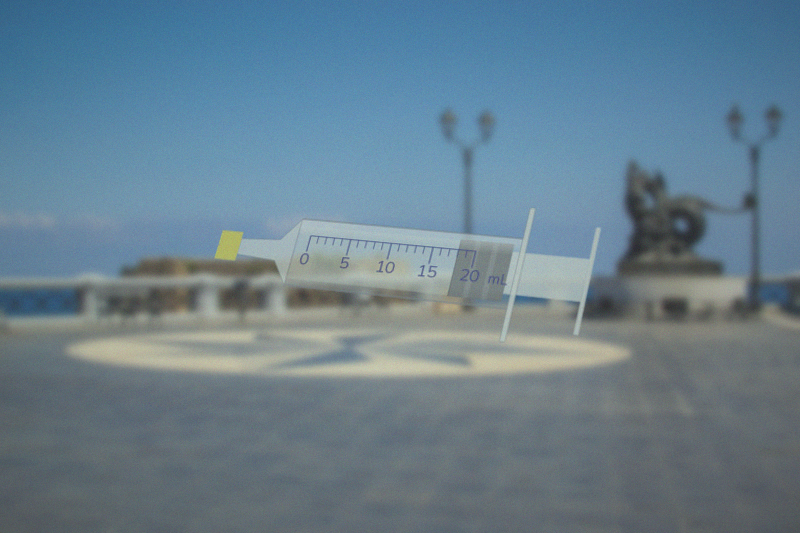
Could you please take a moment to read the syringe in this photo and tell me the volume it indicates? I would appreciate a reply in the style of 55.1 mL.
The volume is 18 mL
